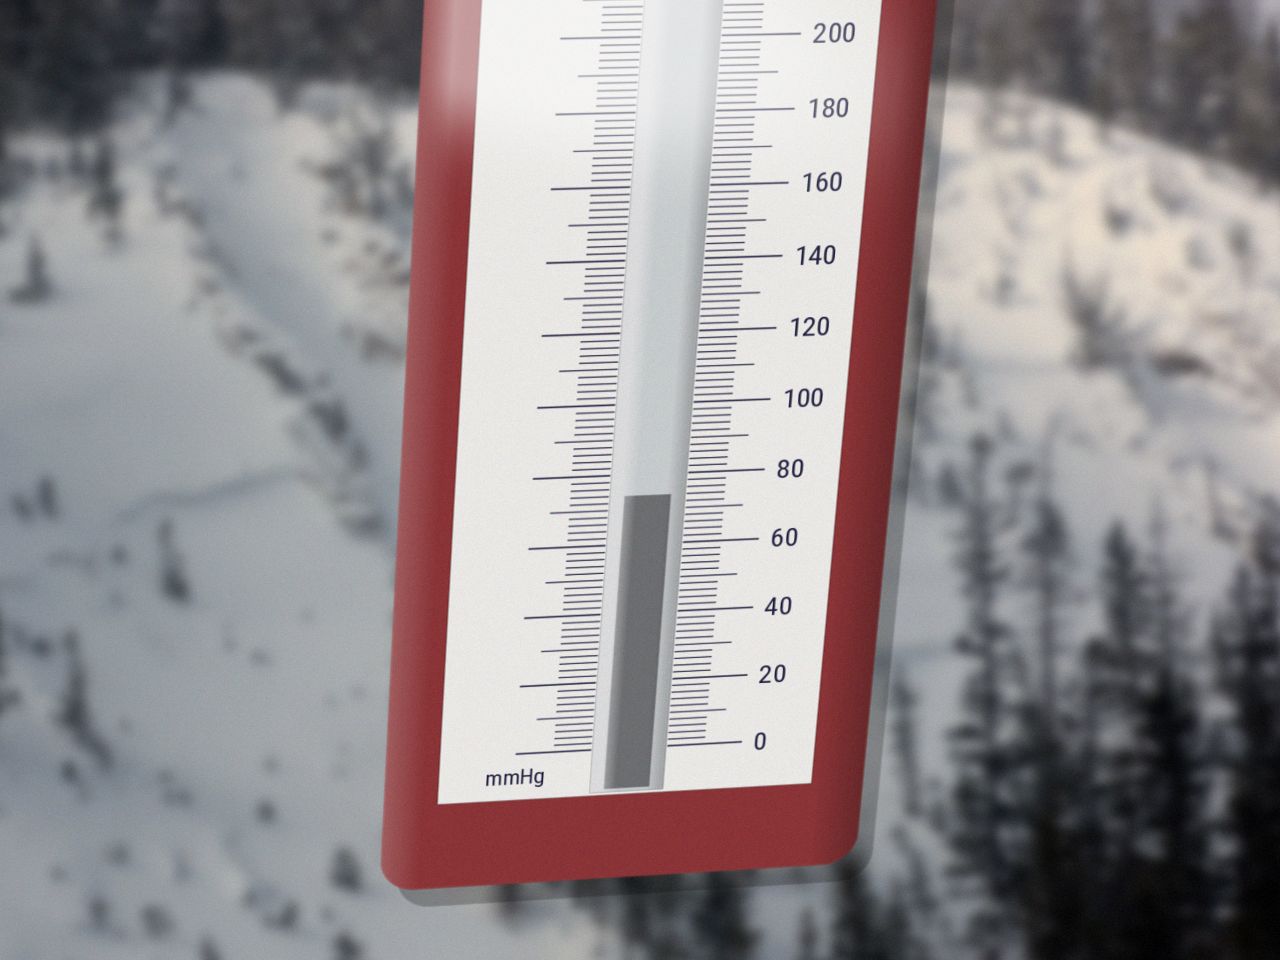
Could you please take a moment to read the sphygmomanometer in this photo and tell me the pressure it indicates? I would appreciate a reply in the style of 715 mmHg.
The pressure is 74 mmHg
